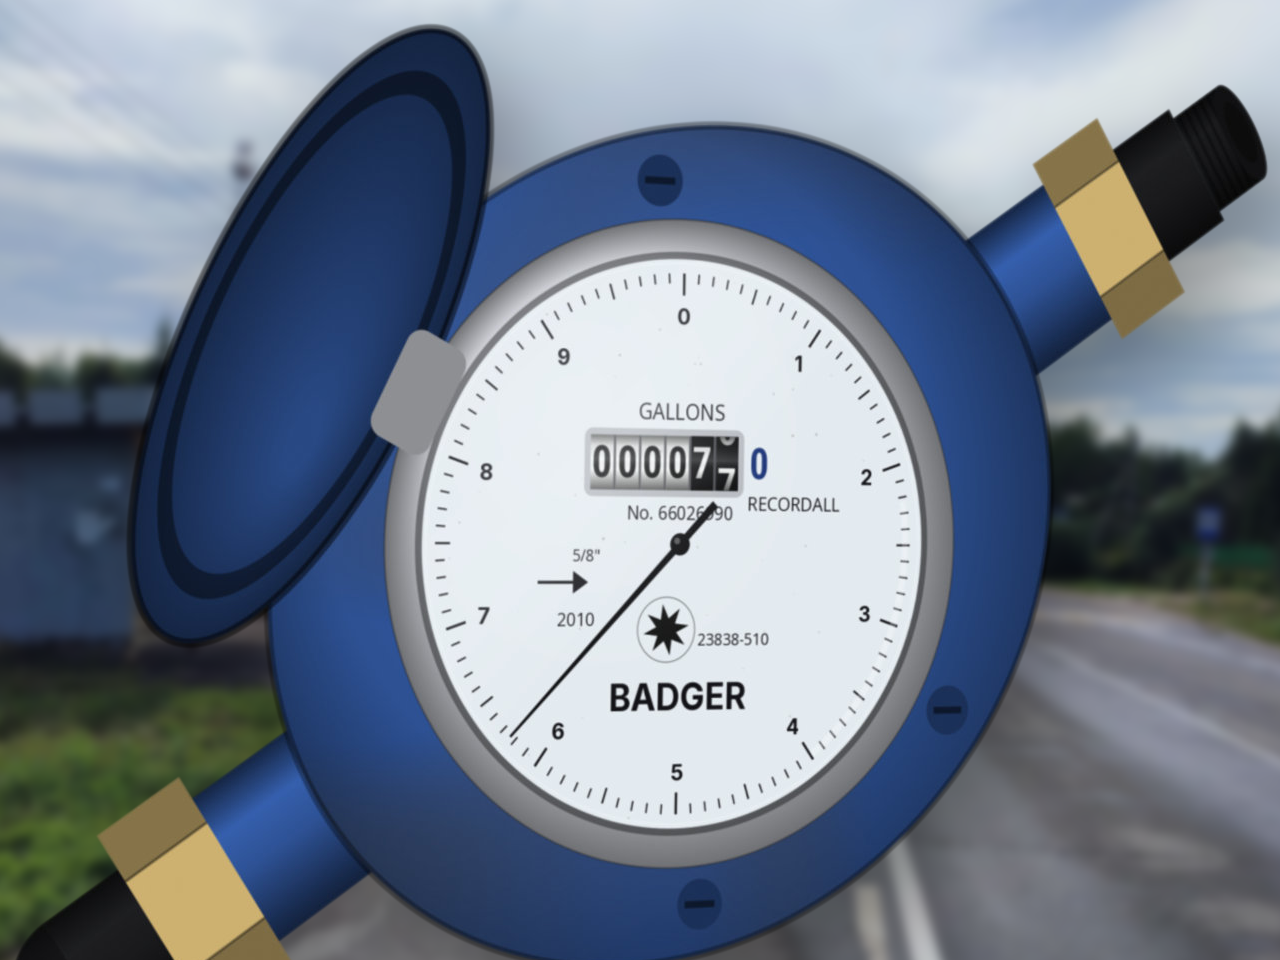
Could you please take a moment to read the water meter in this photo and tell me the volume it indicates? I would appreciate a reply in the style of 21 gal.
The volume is 766.2 gal
